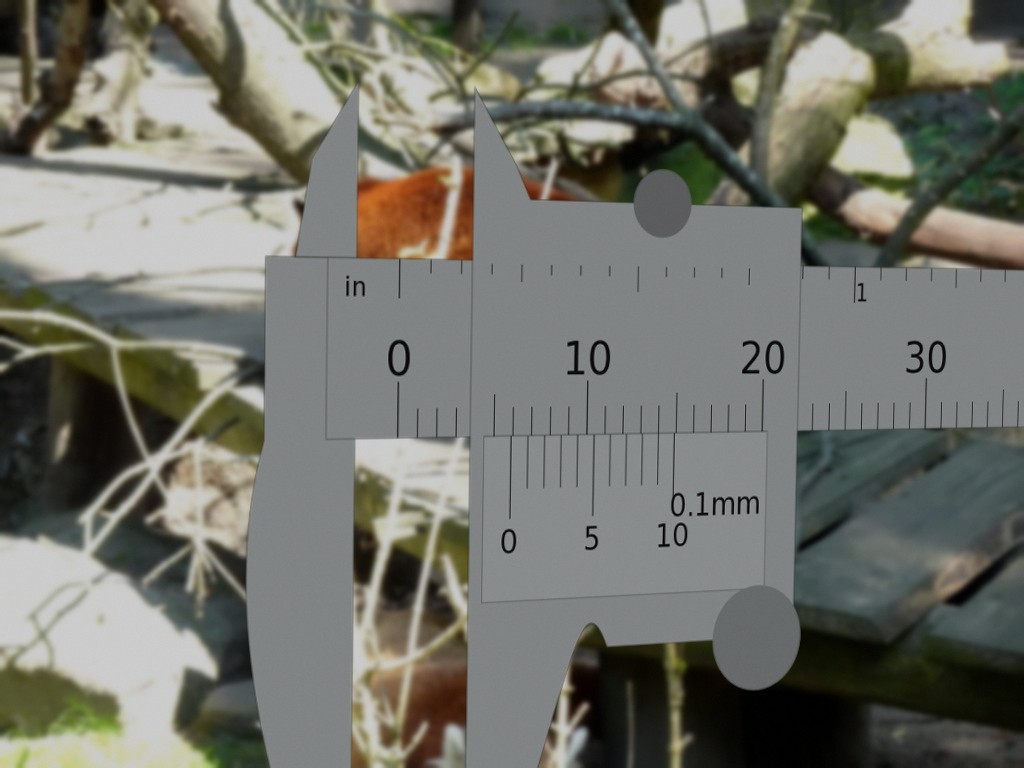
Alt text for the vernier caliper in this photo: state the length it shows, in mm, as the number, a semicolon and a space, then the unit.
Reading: 5.9; mm
